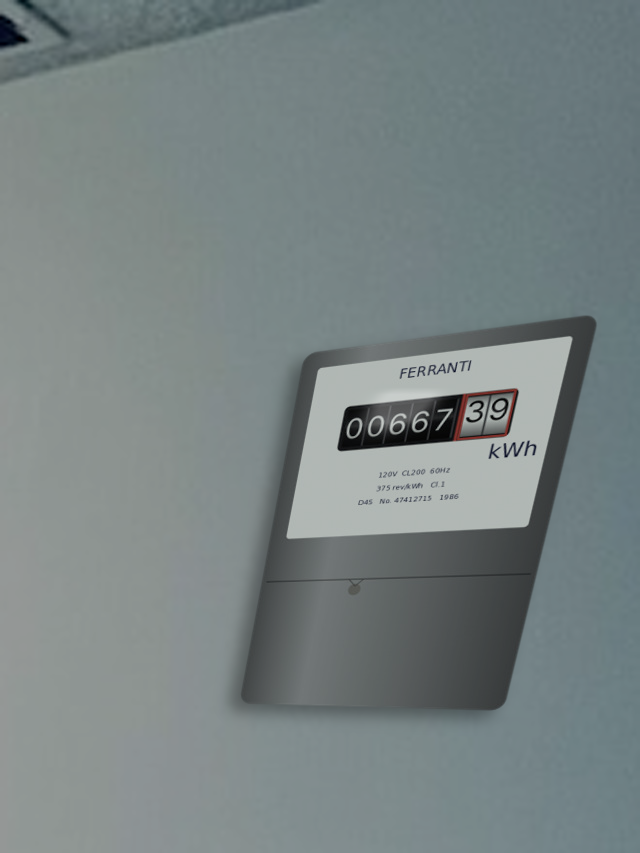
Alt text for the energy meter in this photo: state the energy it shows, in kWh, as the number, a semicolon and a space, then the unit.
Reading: 667.39; kWh
